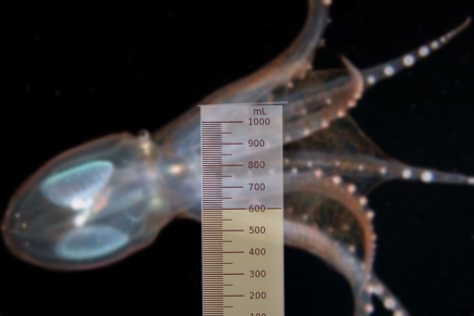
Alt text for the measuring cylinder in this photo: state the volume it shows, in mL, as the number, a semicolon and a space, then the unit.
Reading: 600; mL
